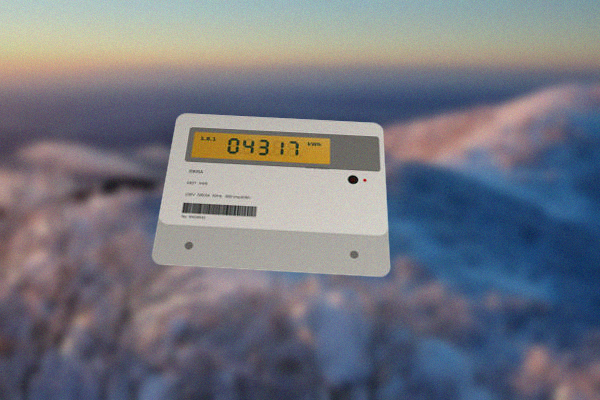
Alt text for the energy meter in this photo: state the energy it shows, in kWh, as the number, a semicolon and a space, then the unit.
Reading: 4317; kWh
